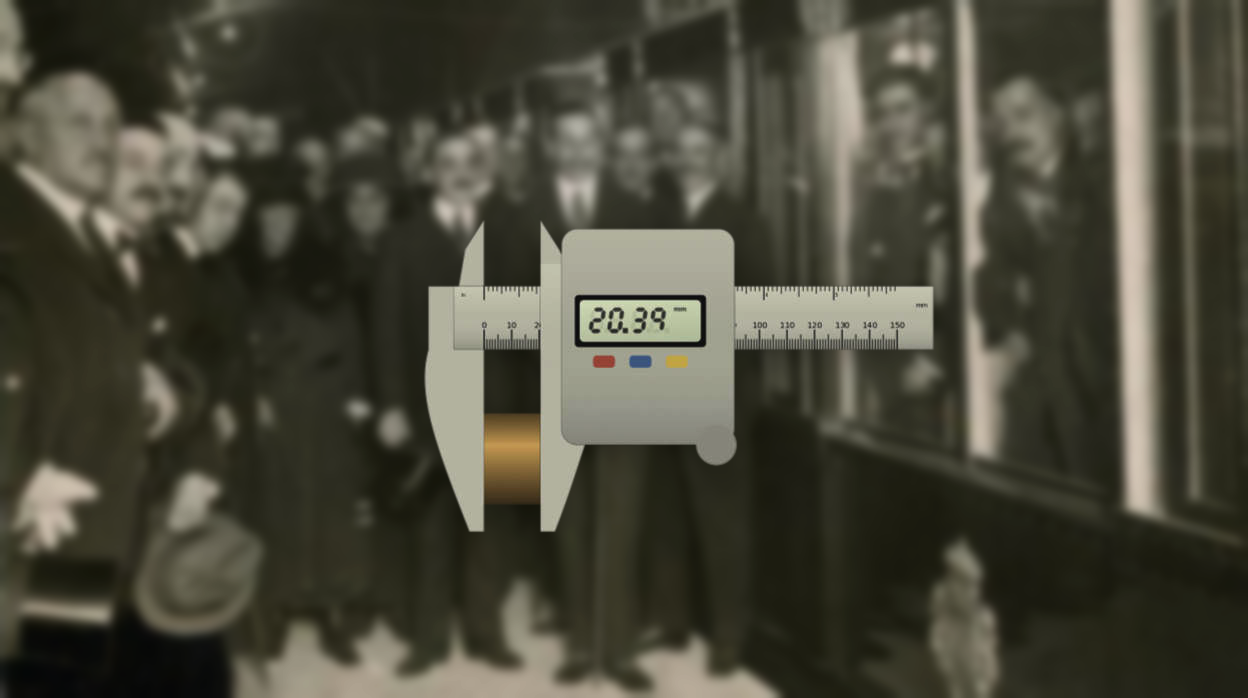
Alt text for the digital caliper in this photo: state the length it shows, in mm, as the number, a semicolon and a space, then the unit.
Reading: 20.39; mm
